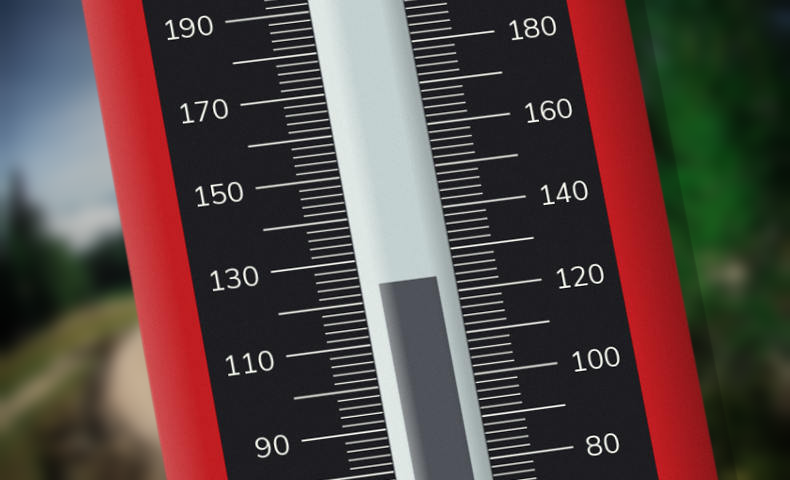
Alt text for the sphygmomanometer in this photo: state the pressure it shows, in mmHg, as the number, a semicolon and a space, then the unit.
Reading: 124; mmHg
